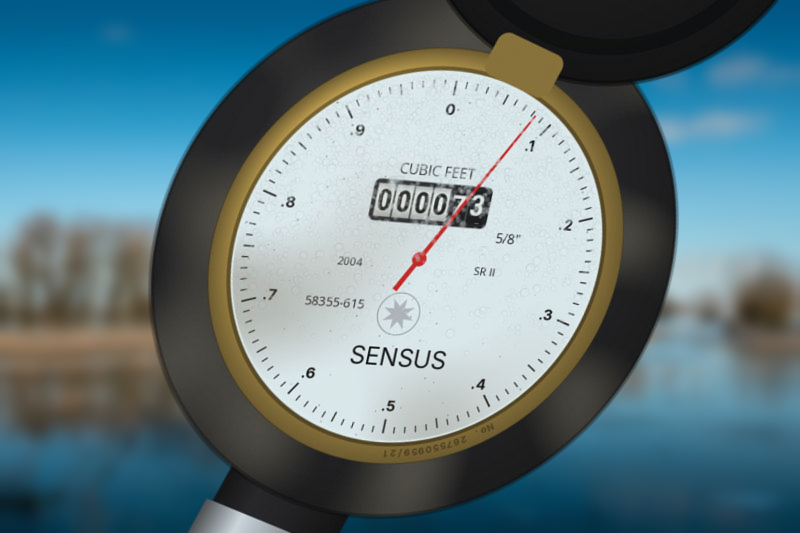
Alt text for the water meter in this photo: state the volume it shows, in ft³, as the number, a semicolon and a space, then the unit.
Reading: 73.08; ft³
